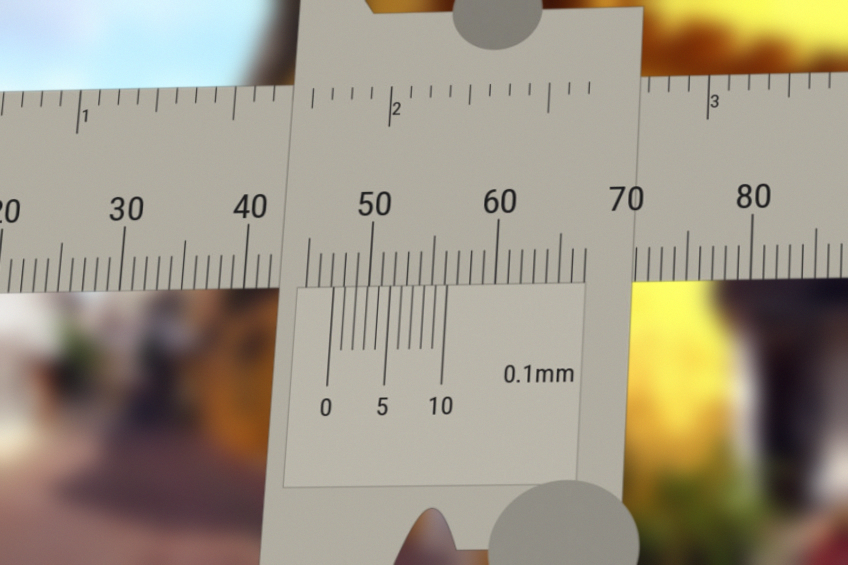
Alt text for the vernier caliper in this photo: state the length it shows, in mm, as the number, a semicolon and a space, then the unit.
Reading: 47.2; mm
